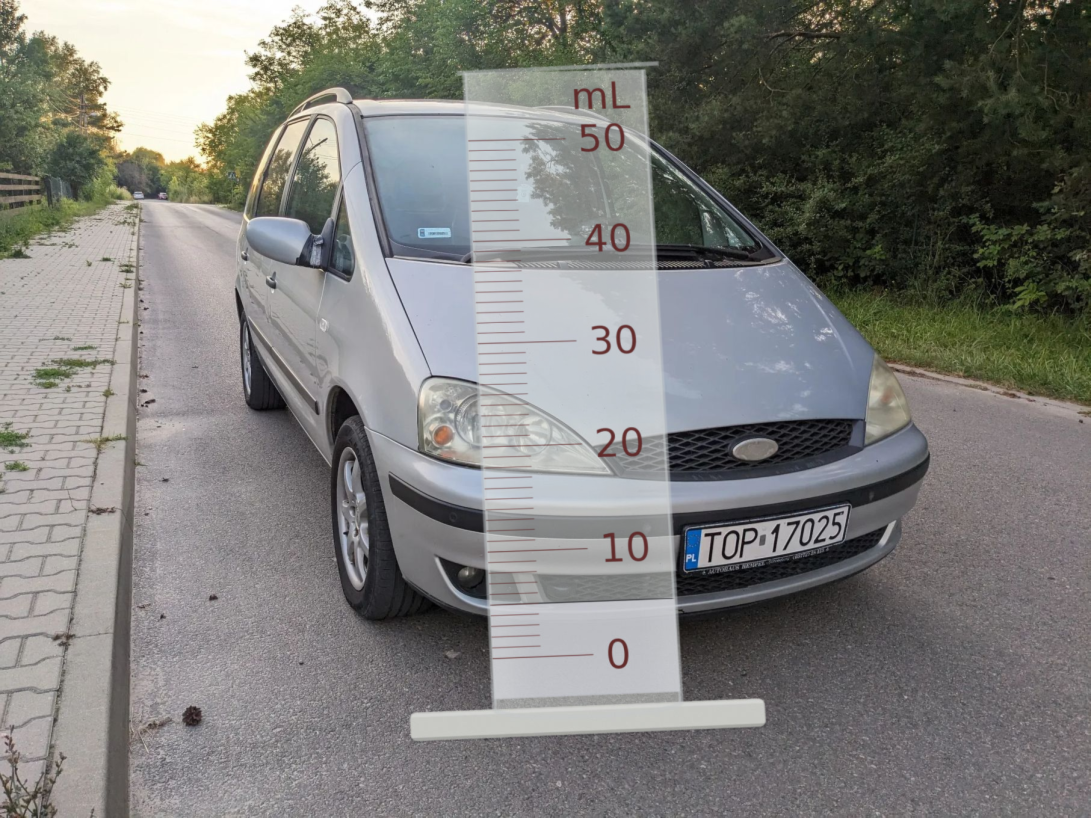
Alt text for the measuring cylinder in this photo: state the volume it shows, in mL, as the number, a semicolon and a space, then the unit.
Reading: 5; mL
